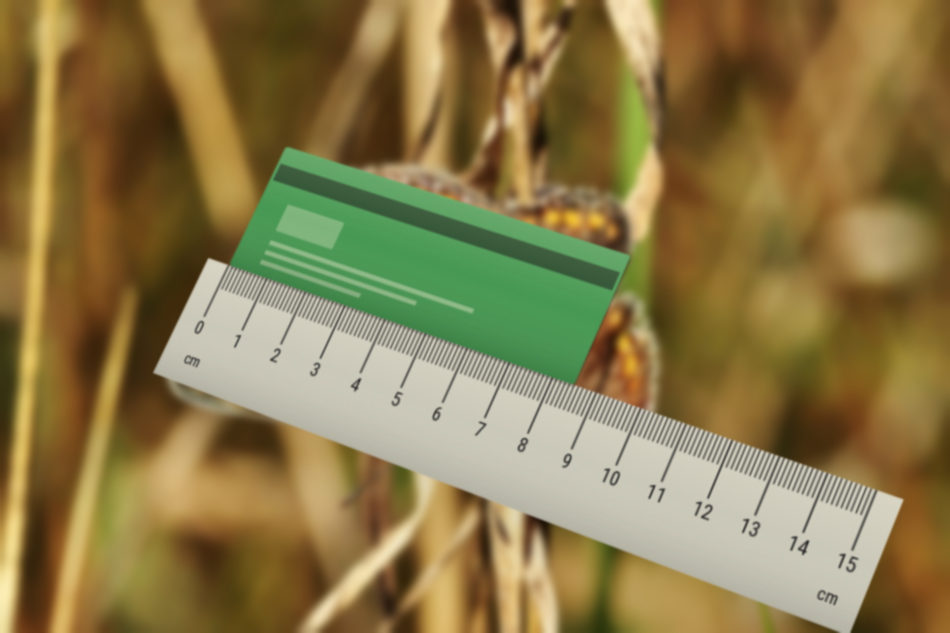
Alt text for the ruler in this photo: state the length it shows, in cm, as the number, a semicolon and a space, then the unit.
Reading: 8.5; cm
